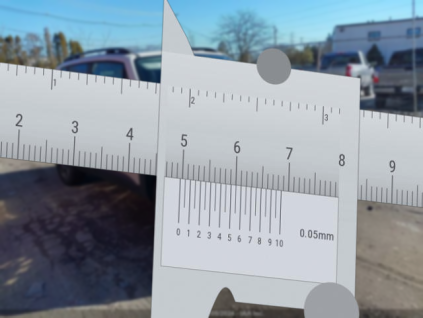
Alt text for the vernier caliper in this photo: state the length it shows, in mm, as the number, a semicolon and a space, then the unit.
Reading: 49.6; mm
